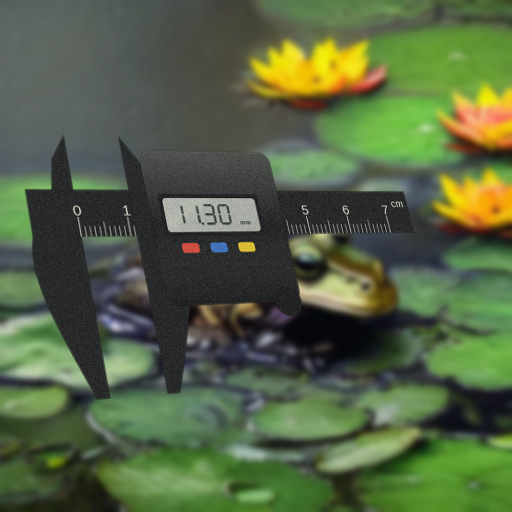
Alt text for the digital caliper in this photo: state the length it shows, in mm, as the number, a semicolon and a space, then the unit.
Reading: 11.30; mm
